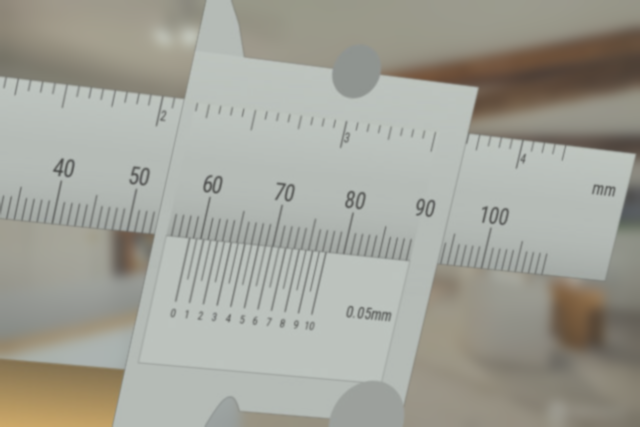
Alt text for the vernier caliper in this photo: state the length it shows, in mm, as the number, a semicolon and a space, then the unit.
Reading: 58.5; mm
